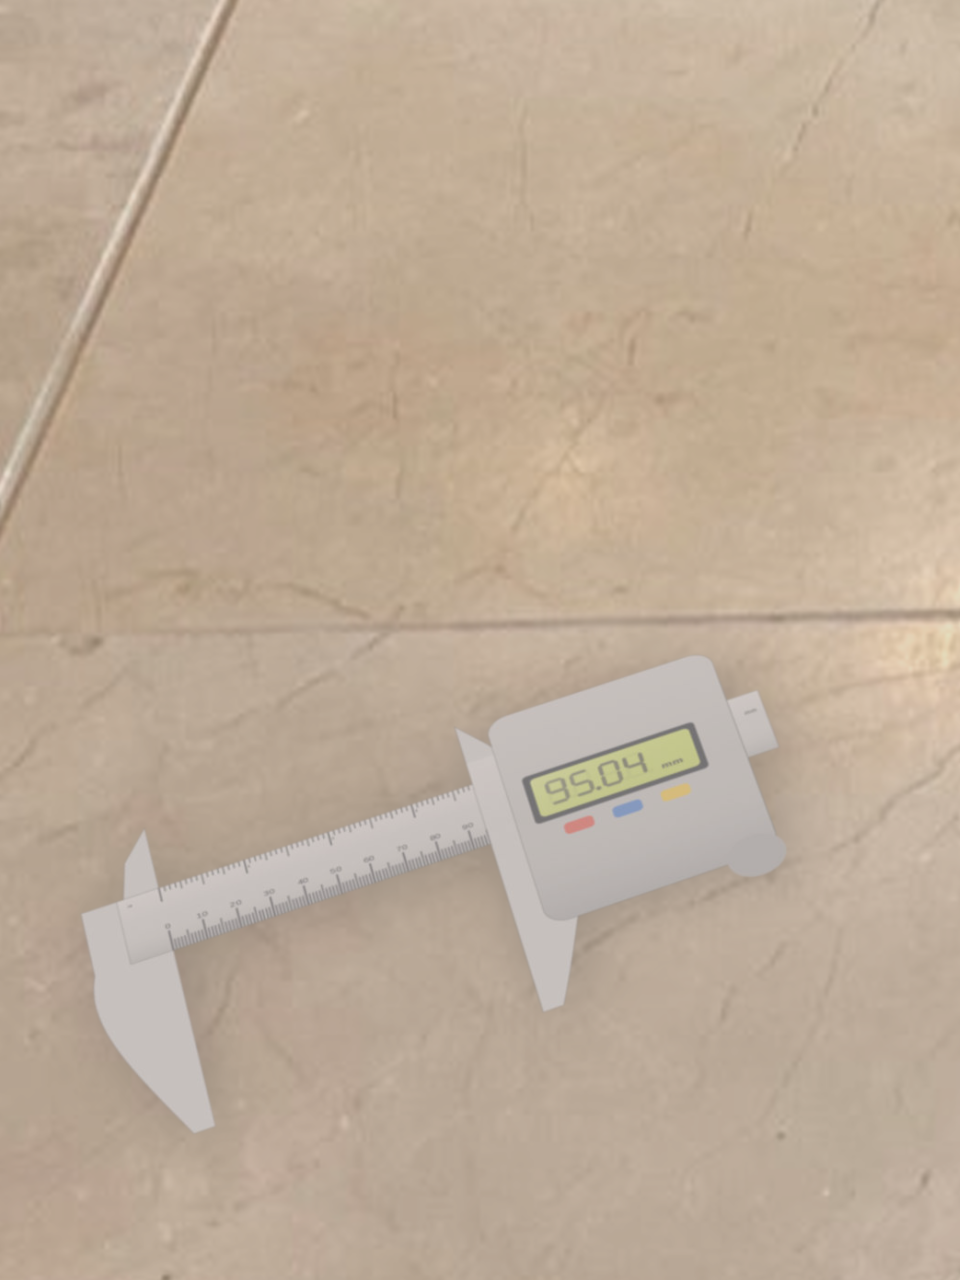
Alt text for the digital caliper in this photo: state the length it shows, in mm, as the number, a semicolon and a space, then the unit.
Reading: 95.04; mm
